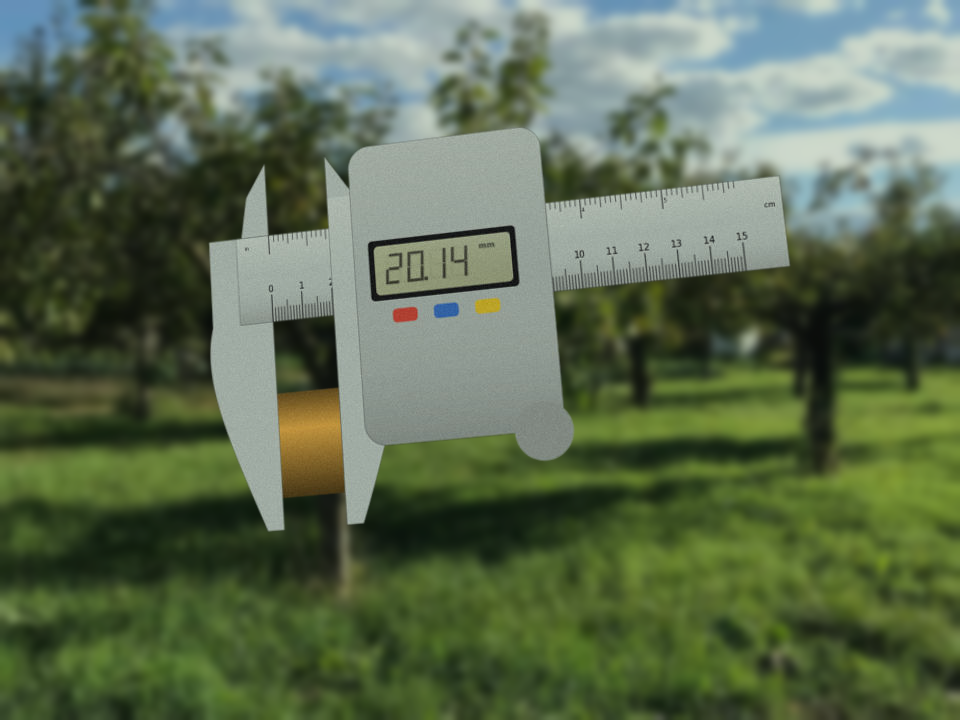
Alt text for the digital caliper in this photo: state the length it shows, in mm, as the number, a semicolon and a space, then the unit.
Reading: 20.14; mm
